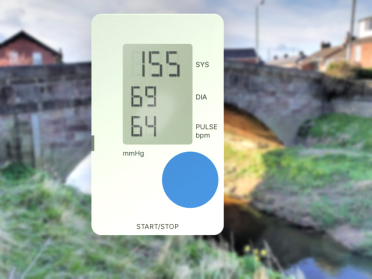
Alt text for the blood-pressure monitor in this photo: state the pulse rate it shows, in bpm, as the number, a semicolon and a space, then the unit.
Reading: 64; bpm
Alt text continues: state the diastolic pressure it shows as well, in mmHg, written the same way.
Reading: 69; mmHg
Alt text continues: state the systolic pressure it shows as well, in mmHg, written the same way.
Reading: 155; mmHg
